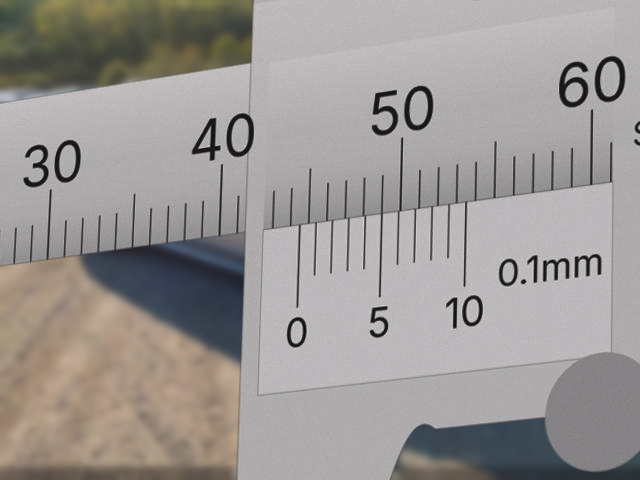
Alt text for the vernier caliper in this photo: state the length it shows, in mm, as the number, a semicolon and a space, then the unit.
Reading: 44.5; mm
